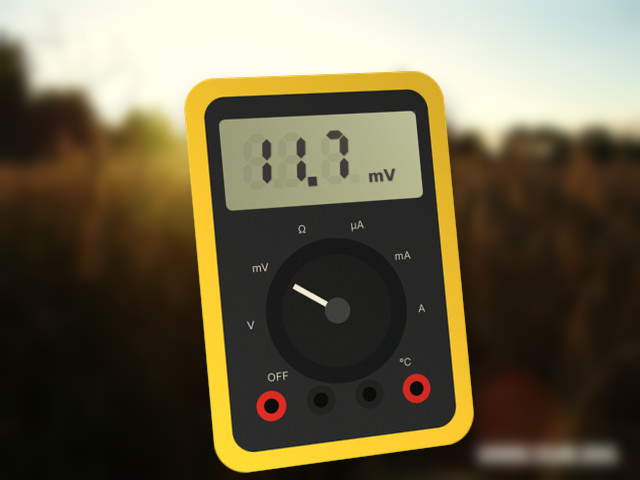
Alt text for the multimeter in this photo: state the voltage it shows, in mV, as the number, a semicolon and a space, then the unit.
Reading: 11.7; mV
